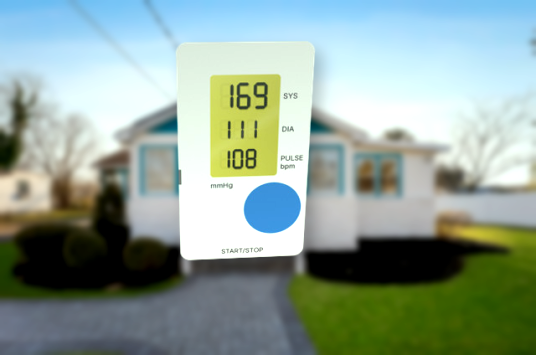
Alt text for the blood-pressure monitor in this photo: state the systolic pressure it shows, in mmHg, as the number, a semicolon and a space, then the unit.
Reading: 169; mmHg
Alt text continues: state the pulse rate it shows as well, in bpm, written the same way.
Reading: 108; bpm
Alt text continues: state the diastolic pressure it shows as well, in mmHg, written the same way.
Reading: 111; mmHg
